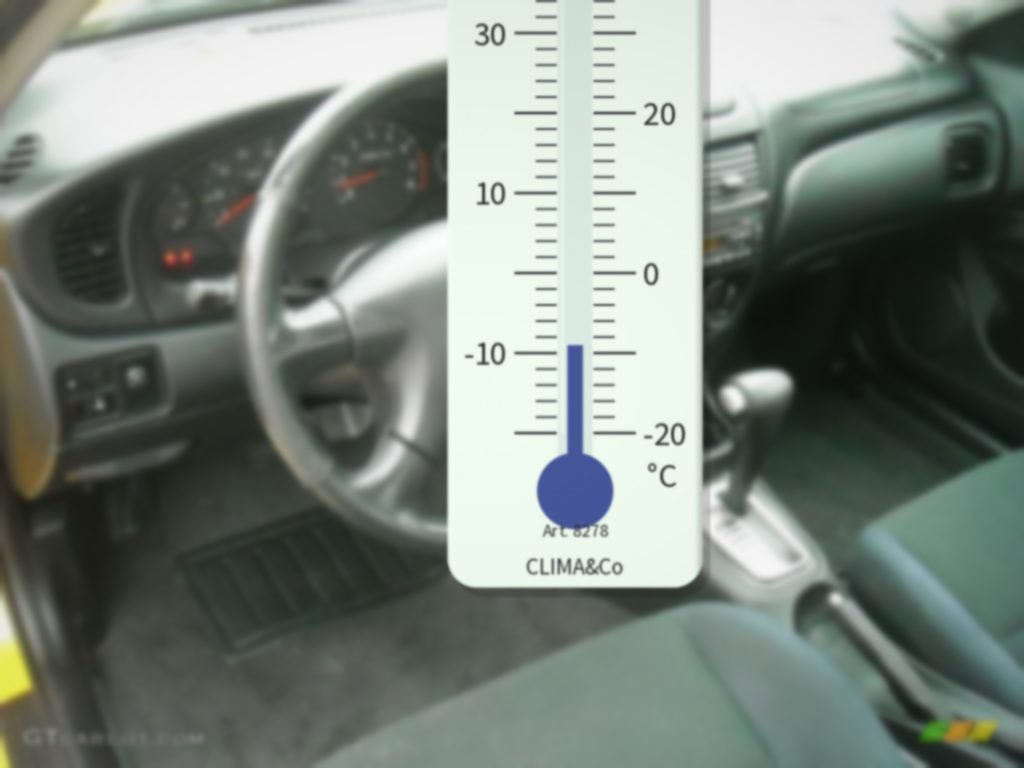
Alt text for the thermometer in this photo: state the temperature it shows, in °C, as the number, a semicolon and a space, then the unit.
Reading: -9; °C
